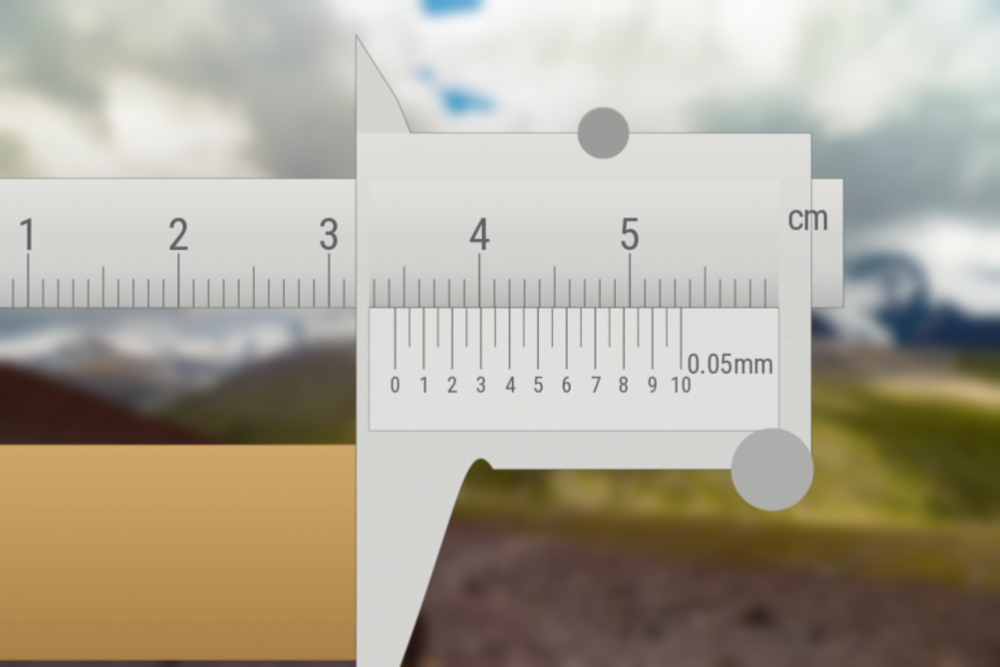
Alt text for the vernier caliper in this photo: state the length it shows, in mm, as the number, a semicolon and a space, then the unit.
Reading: 34.4; mm
